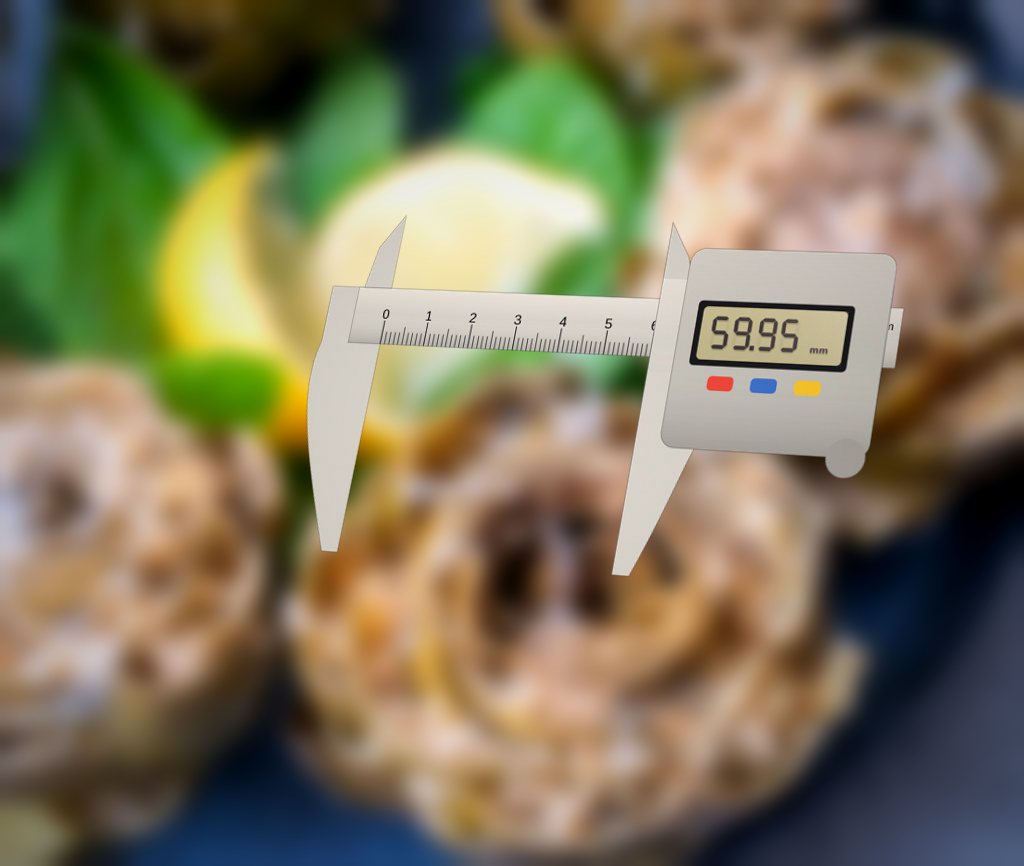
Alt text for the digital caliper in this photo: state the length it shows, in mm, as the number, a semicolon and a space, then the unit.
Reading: 59.95; mm
